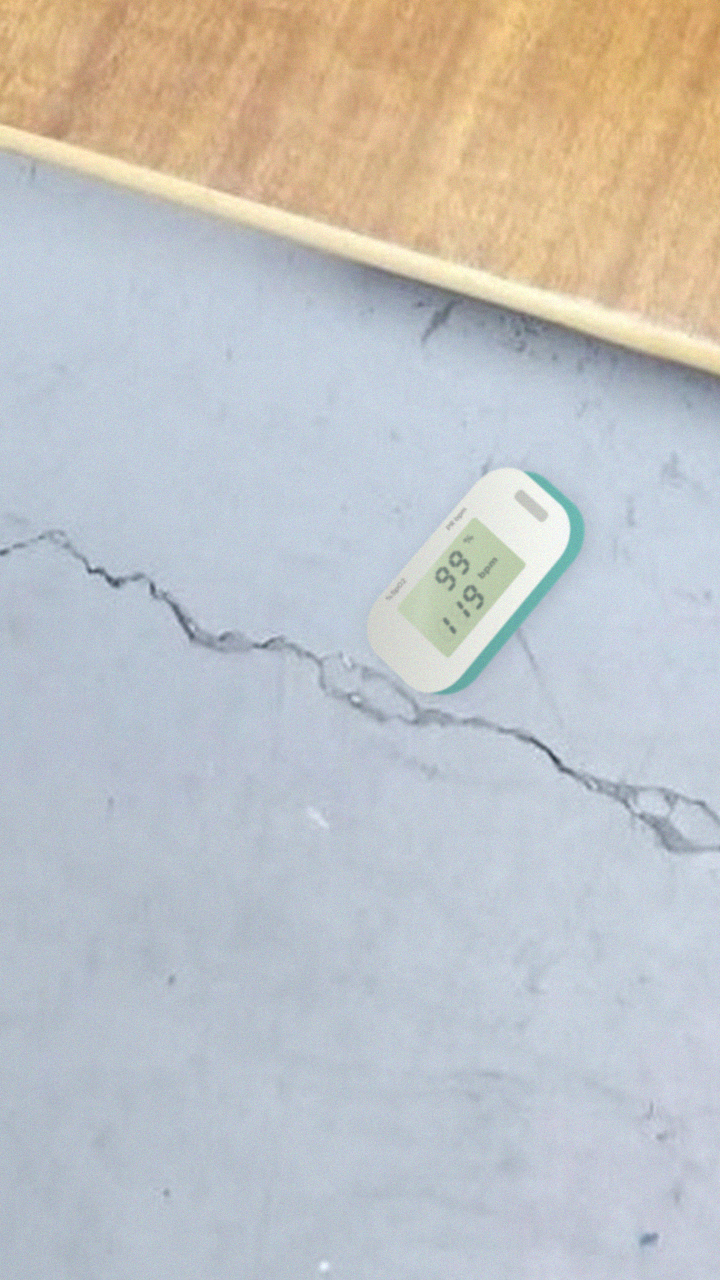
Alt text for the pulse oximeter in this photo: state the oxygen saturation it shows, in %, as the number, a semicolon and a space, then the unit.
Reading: 99; %
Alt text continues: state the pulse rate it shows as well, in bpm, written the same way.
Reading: 119; bpm
